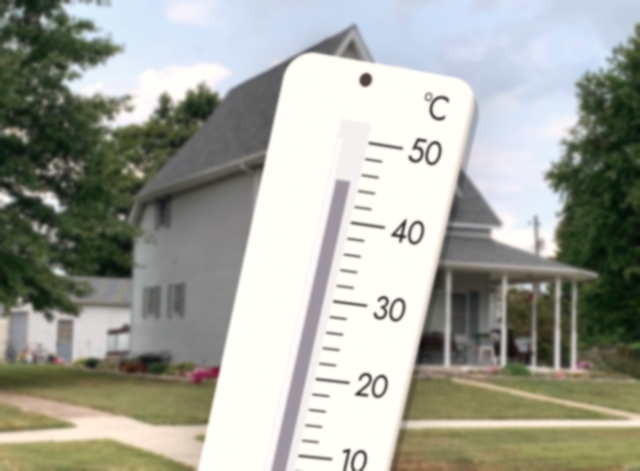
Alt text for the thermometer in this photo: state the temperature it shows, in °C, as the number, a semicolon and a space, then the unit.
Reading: 45; °C
